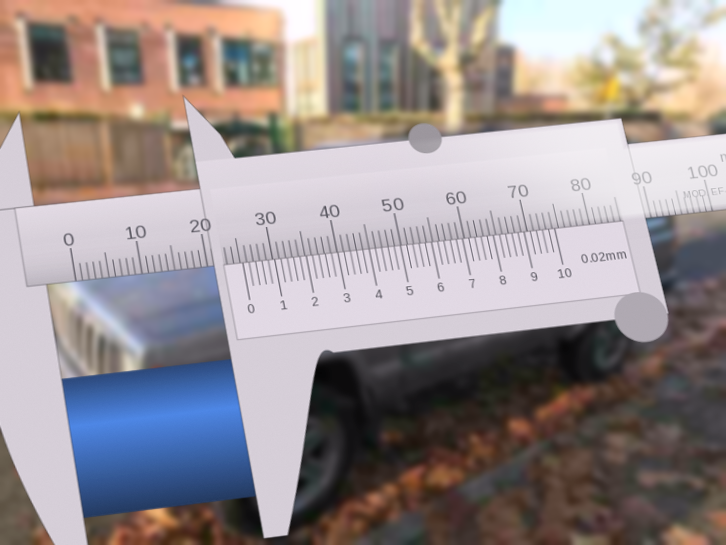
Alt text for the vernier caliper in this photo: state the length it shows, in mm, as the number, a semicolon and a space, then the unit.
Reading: 25.4; mm
